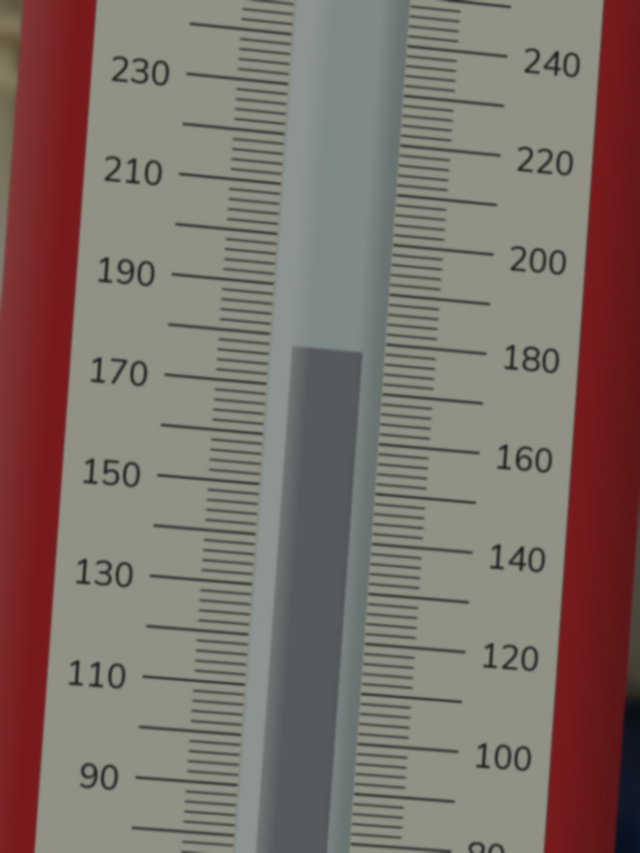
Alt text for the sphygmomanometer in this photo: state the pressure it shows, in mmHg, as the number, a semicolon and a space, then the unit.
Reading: 178; mmHg
